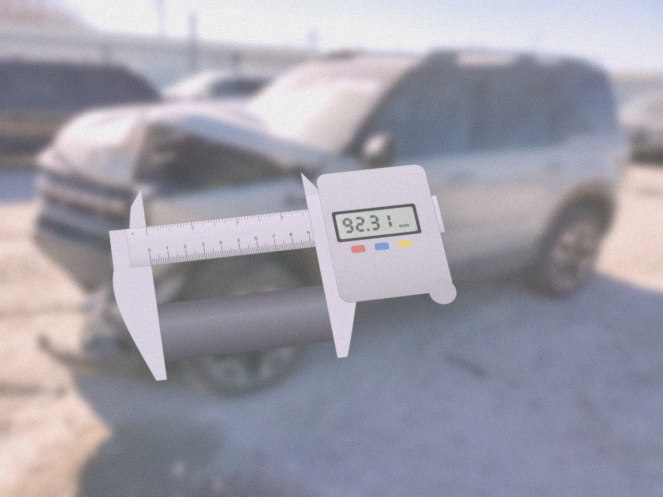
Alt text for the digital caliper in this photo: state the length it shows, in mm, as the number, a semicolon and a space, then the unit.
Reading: 92.31; mm
